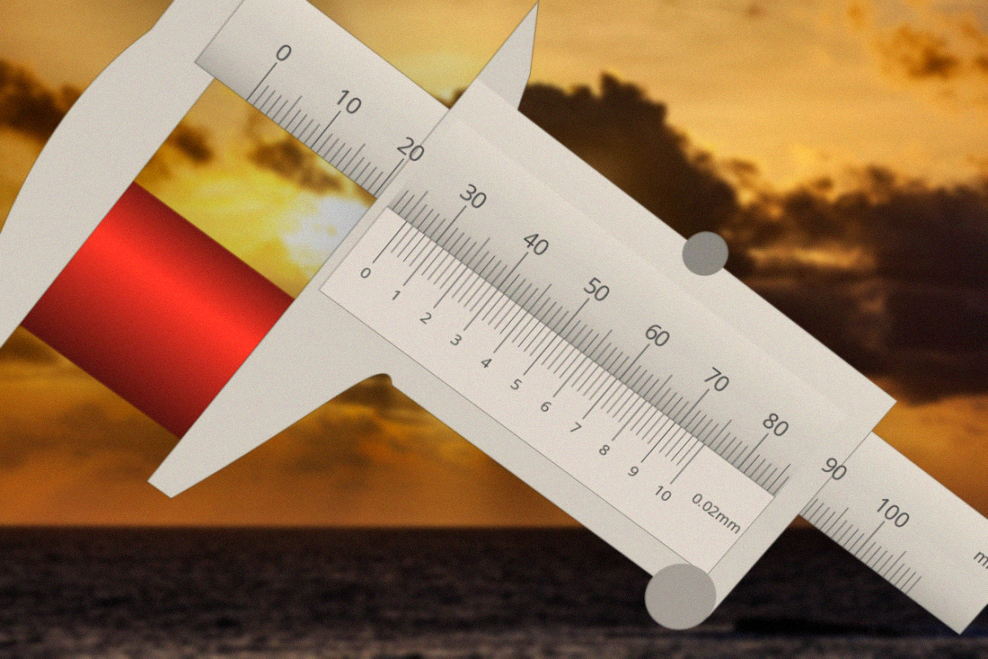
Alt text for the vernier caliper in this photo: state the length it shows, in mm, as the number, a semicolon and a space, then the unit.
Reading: 25.4; mm
